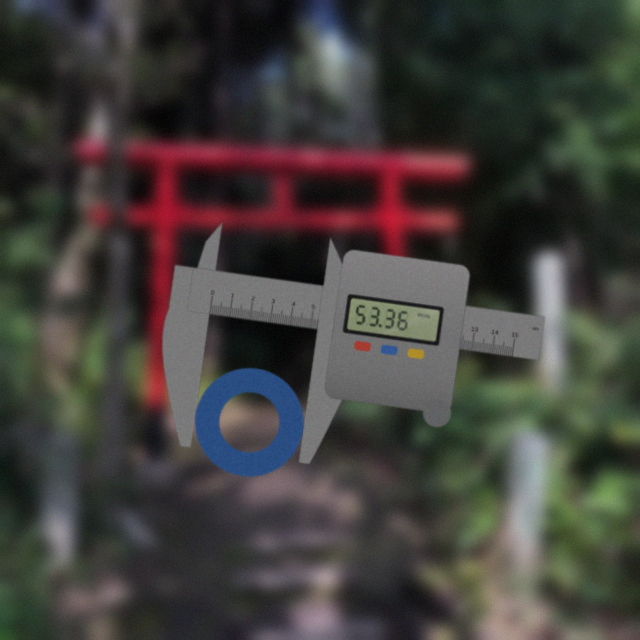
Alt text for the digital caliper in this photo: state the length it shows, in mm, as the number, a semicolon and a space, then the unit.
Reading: 53.36; mm
